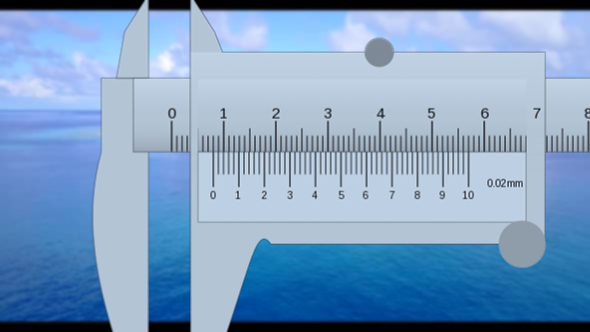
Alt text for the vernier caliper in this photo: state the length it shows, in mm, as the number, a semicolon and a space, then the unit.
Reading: 8.0; mm
